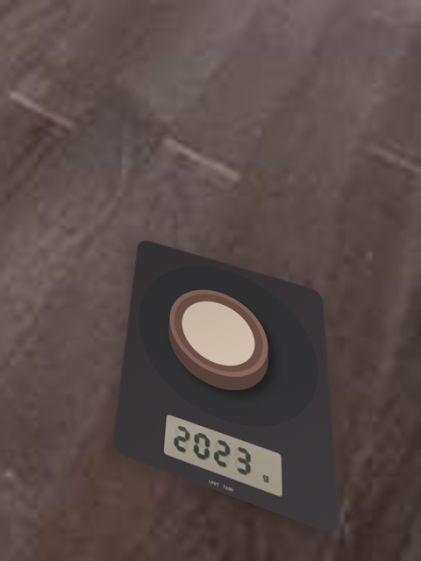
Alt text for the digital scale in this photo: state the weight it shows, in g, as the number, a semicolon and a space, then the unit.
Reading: 2023; g
